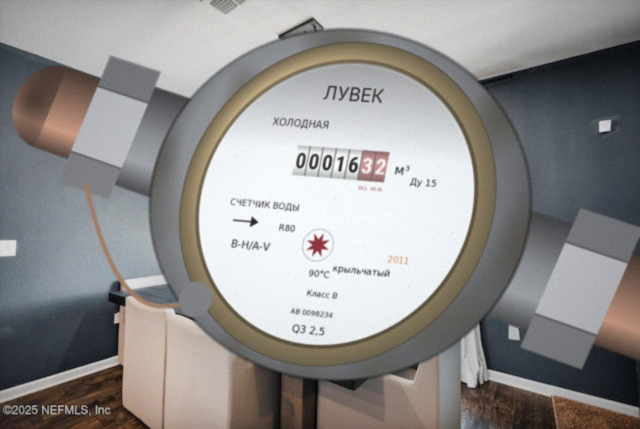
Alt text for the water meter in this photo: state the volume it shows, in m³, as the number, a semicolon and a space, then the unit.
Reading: 16.32; m³
